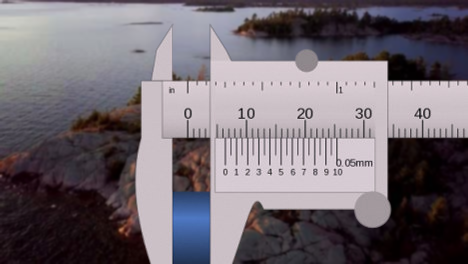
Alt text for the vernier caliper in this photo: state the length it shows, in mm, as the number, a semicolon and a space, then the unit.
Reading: 6.4; mm
